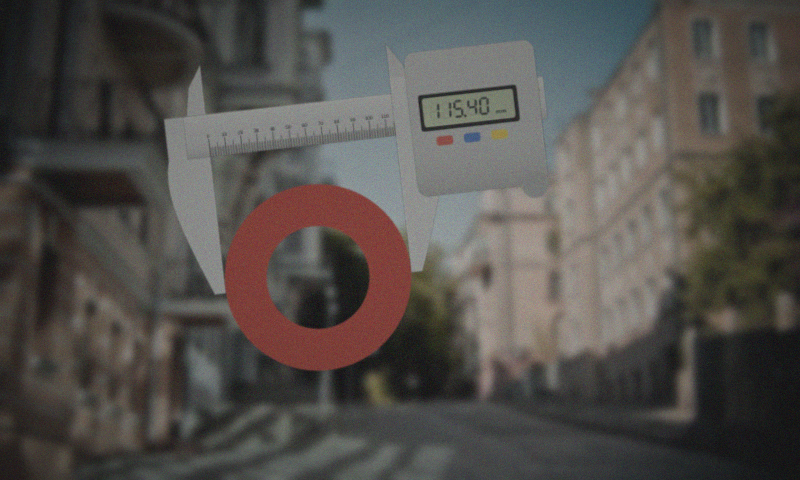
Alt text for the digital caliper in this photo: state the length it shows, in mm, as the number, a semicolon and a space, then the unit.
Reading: 115.40; mm
